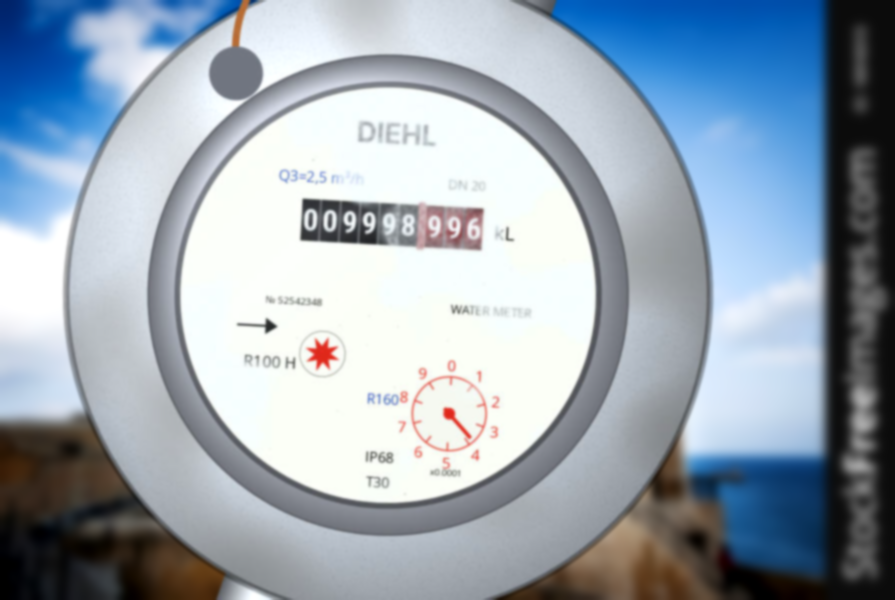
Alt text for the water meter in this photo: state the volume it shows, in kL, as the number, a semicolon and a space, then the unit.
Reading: 9998.9963; kL
